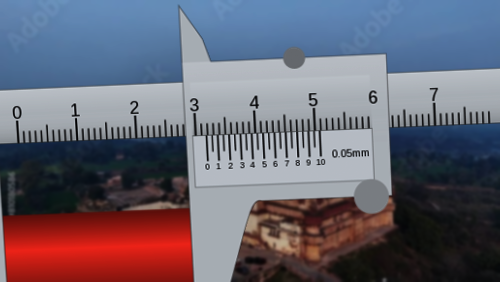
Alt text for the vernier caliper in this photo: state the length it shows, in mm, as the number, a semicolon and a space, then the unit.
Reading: 31.8; mm
